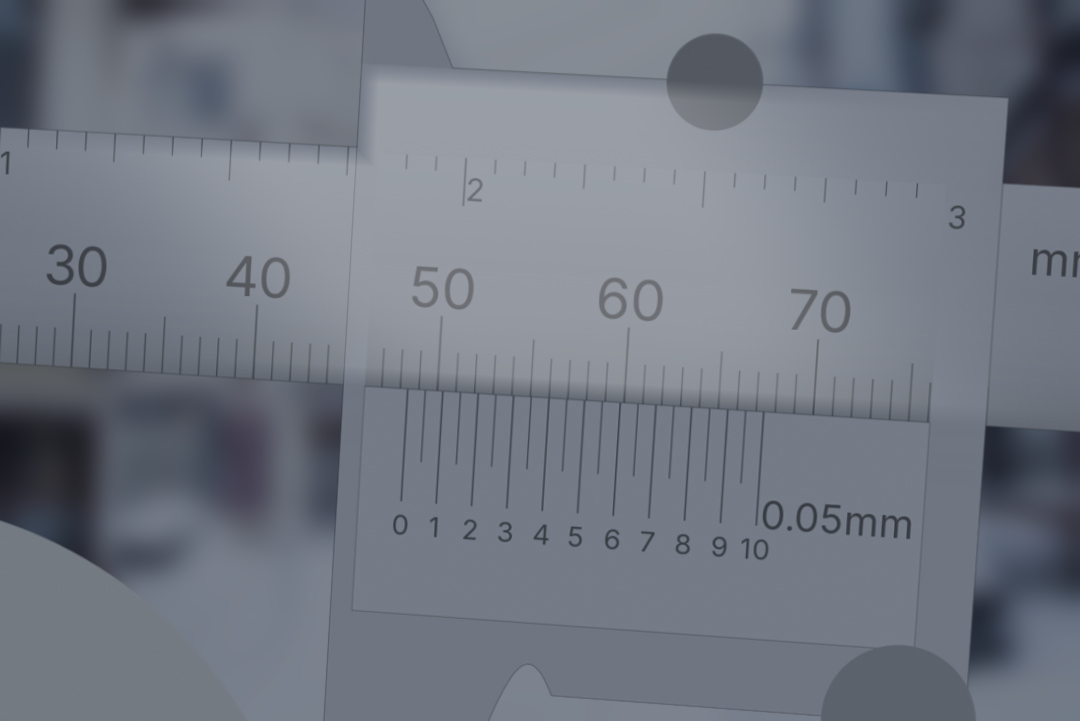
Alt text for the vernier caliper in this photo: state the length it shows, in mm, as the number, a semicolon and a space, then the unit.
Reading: 48.4; mm
